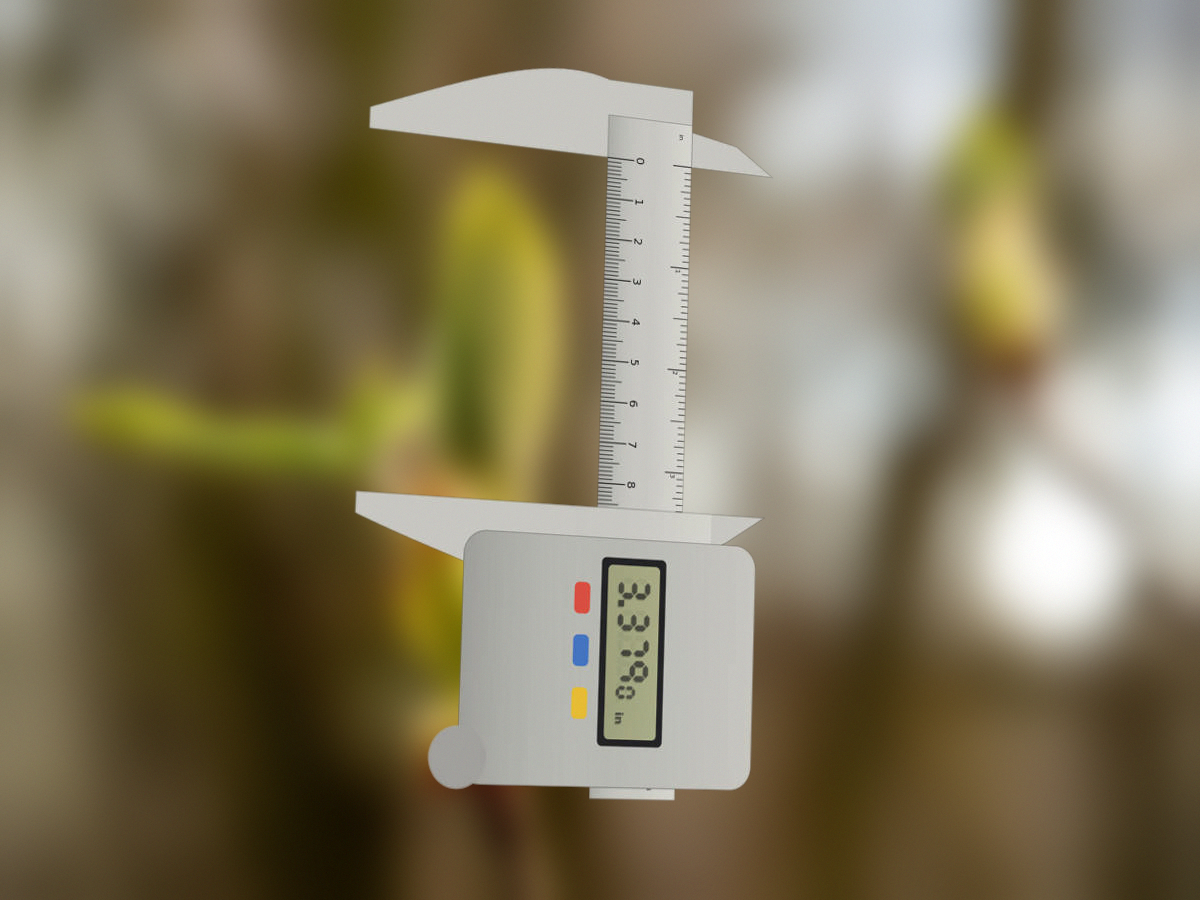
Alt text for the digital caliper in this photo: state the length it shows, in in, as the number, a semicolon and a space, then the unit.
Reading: 3.3790; in
